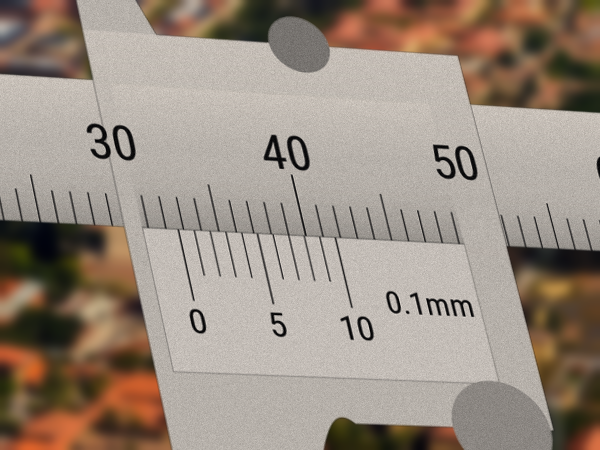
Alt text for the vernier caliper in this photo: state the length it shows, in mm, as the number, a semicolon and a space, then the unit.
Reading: 32.7; mm
